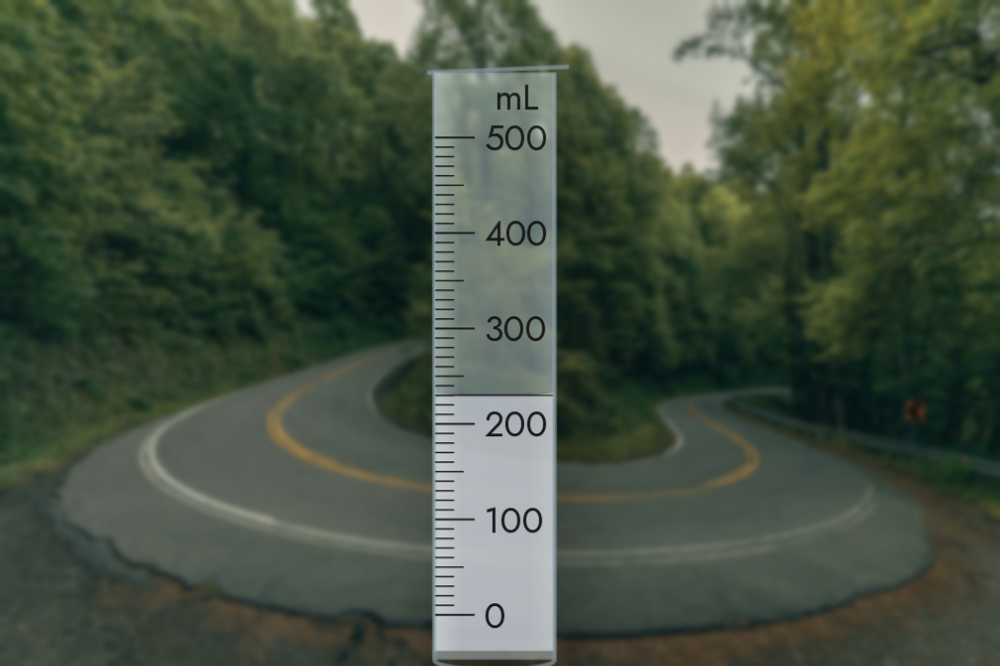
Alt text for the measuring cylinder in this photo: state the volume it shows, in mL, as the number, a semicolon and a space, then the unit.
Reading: 230; mL
